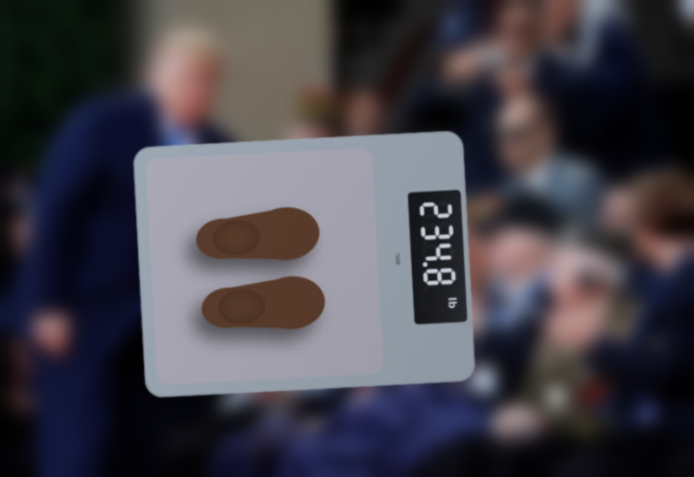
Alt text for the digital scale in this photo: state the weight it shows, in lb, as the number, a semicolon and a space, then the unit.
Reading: 234.8; lb
